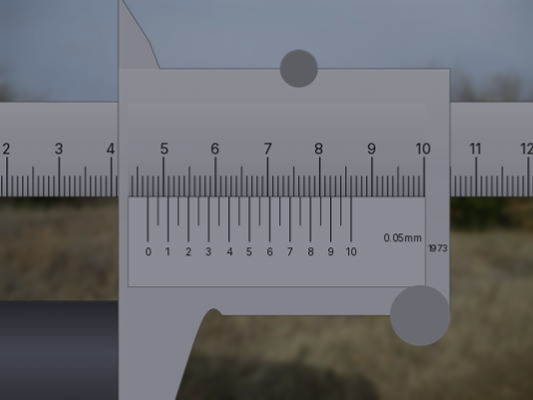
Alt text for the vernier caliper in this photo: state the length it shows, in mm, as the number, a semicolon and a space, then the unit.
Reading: 47.0; mm
